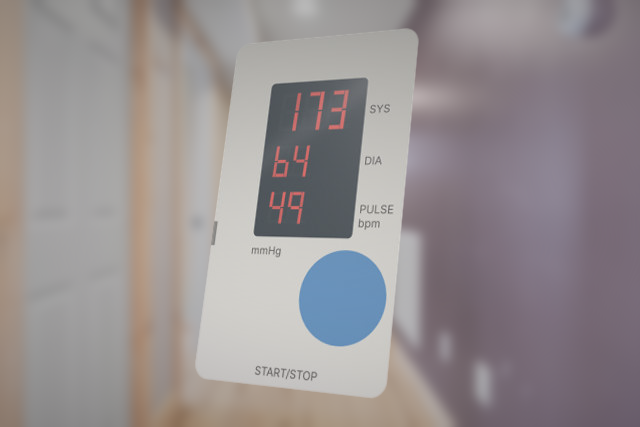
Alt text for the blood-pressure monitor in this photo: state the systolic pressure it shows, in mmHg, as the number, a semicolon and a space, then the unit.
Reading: 173; mmHg
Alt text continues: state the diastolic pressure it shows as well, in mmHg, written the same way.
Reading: 64; mmHg
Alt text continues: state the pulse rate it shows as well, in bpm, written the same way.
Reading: 49; bpm
